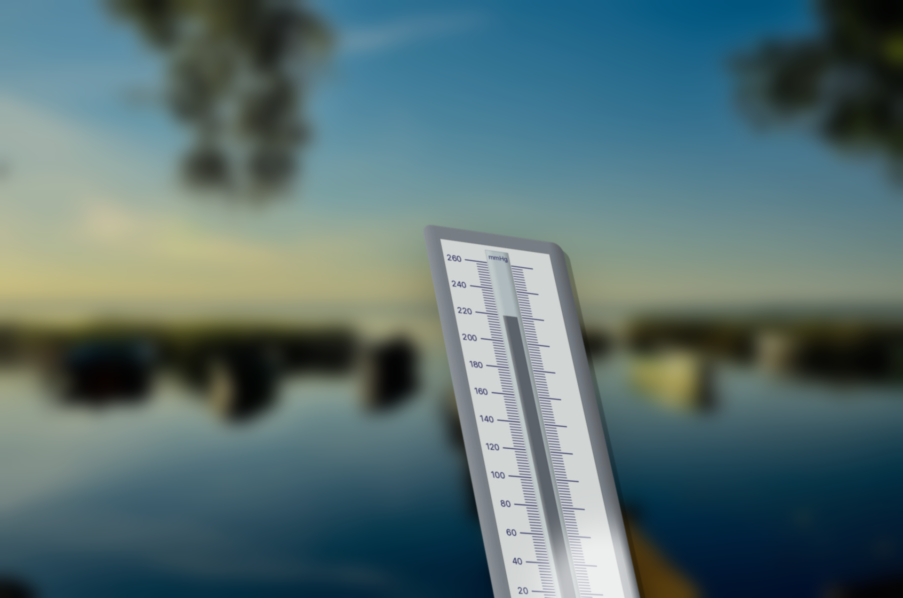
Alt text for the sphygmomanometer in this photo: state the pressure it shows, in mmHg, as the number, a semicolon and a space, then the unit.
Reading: 220; mmHg
